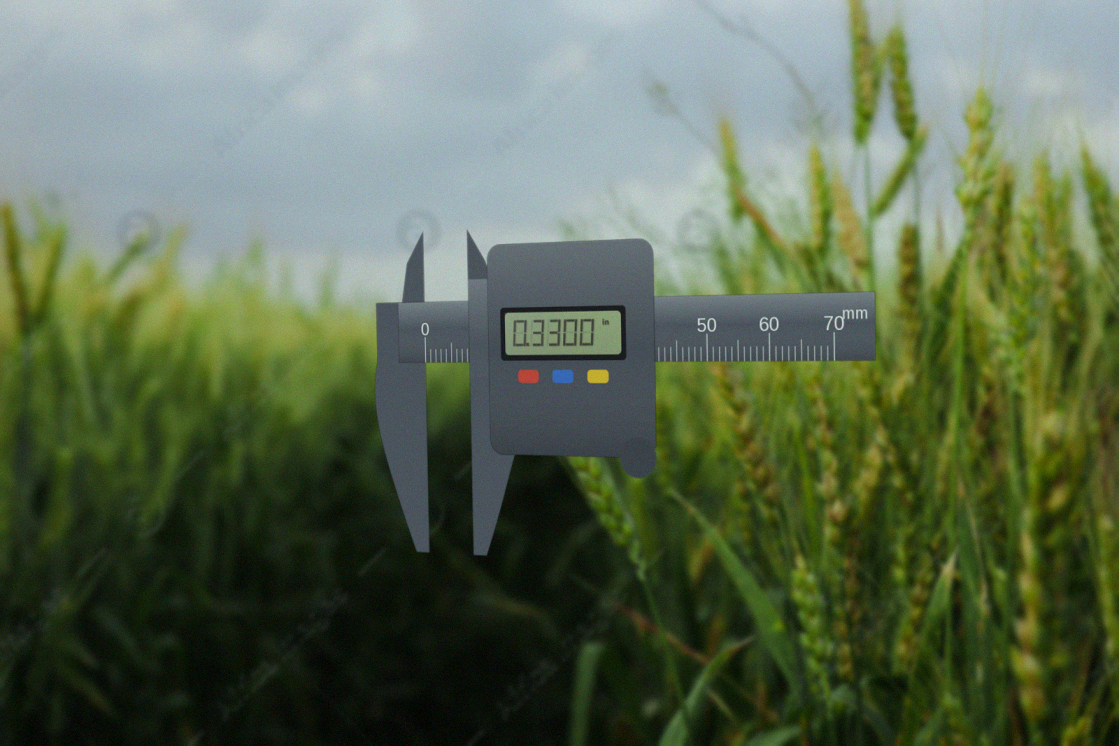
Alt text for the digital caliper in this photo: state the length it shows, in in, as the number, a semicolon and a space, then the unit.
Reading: 0.3300; in
